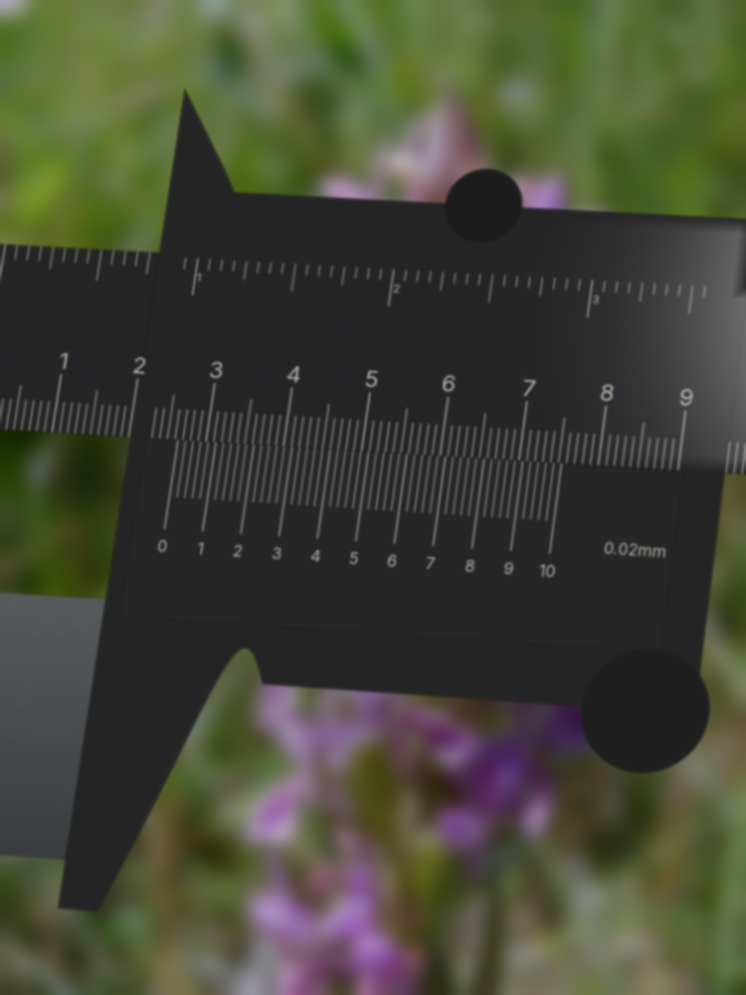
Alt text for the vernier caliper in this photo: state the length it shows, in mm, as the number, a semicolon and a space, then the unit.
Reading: 26.4; mm
